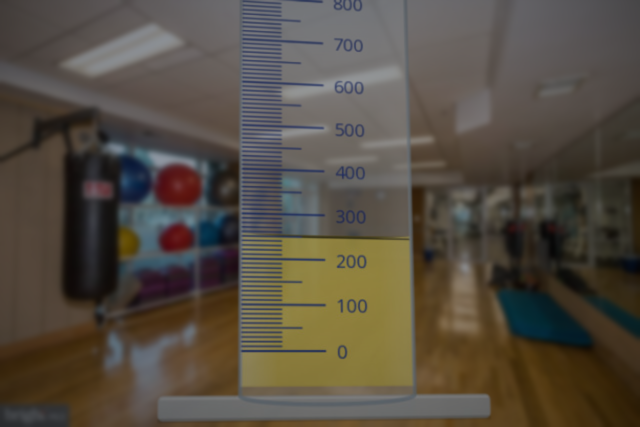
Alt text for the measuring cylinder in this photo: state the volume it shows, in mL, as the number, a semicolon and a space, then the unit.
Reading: 250; mL
